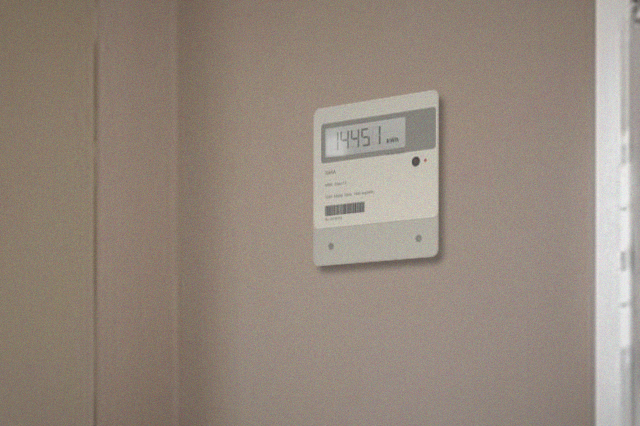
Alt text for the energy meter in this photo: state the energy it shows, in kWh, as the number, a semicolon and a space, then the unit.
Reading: 14451; kWh
